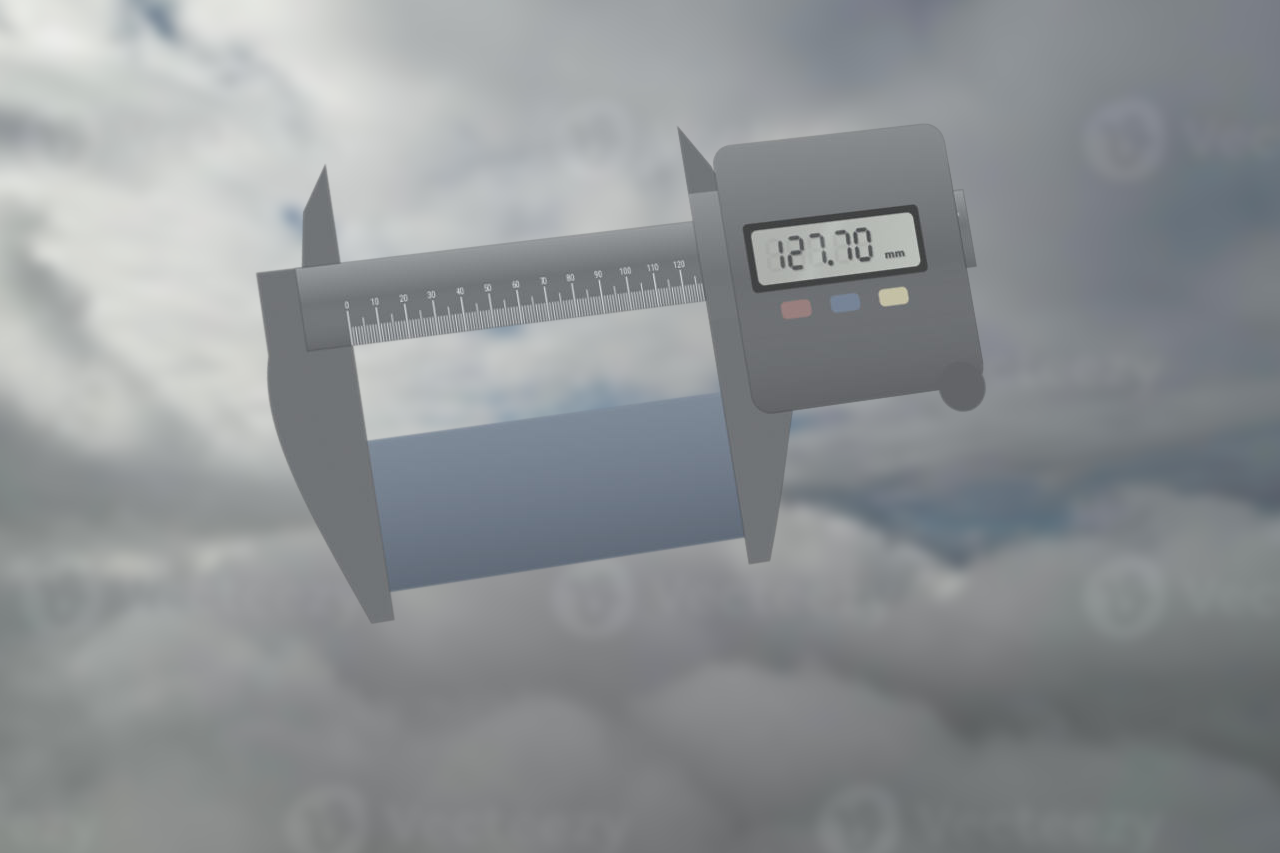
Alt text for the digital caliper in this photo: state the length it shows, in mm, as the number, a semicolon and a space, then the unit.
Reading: 127.70; mm
